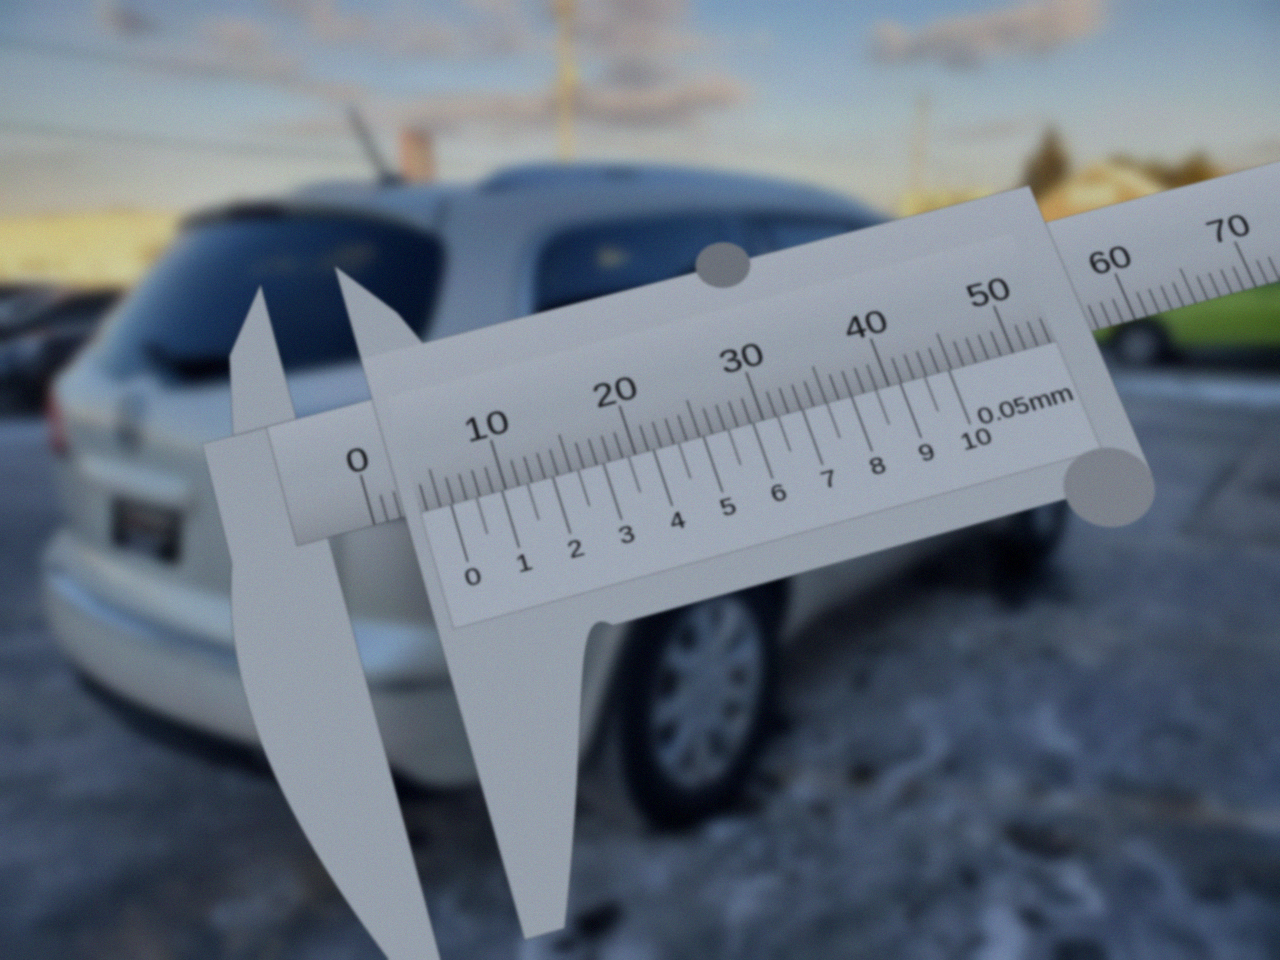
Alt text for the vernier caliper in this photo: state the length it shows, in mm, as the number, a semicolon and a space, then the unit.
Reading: 5.8; mm
